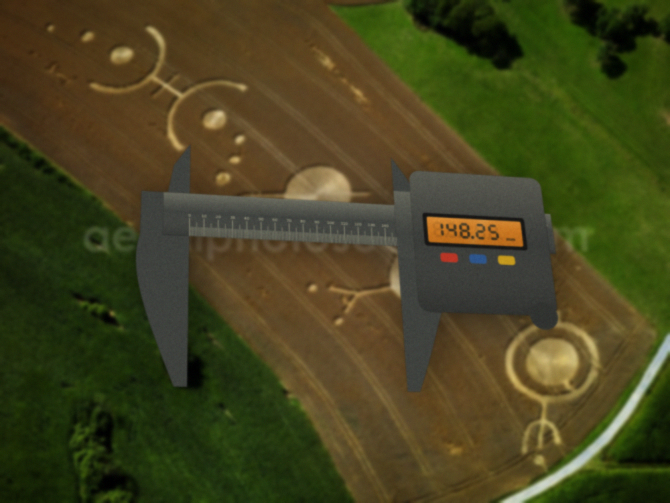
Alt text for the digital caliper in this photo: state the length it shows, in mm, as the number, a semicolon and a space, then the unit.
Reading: 148.25; mm
